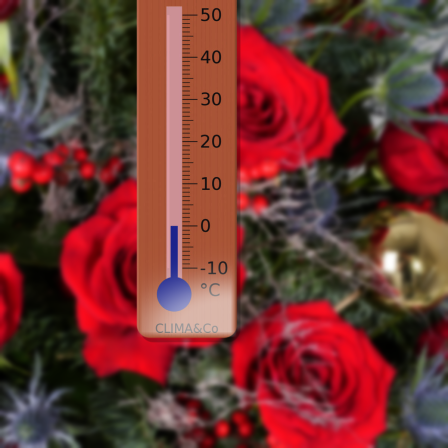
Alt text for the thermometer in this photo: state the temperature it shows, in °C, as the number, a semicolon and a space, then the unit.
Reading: 0; °C
